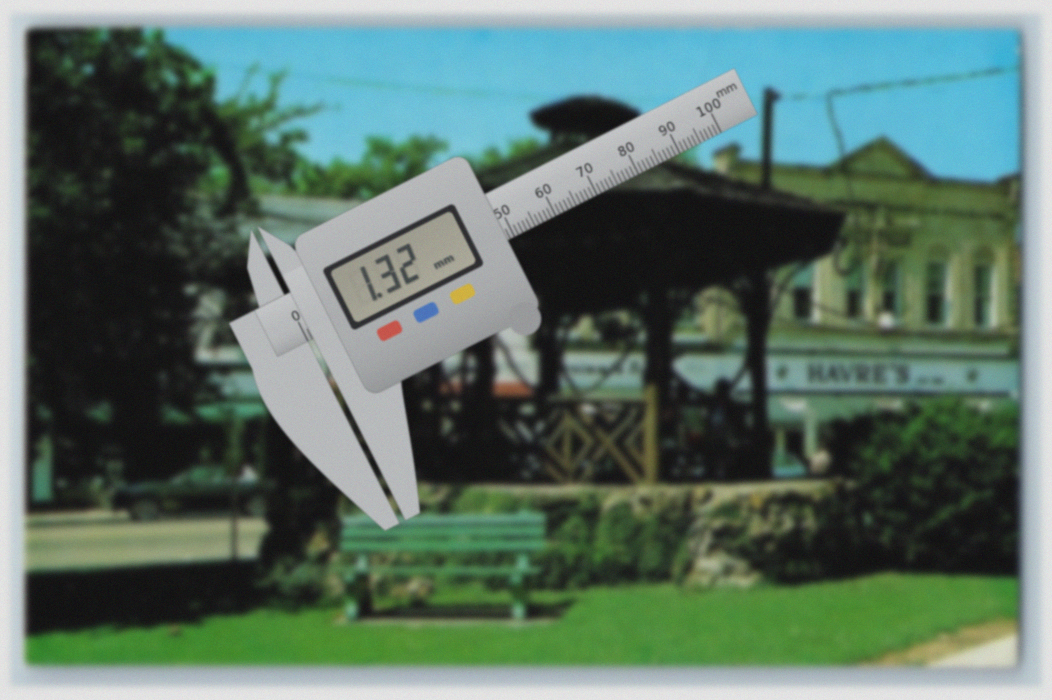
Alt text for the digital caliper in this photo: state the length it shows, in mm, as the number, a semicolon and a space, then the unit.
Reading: 1.32; mm
